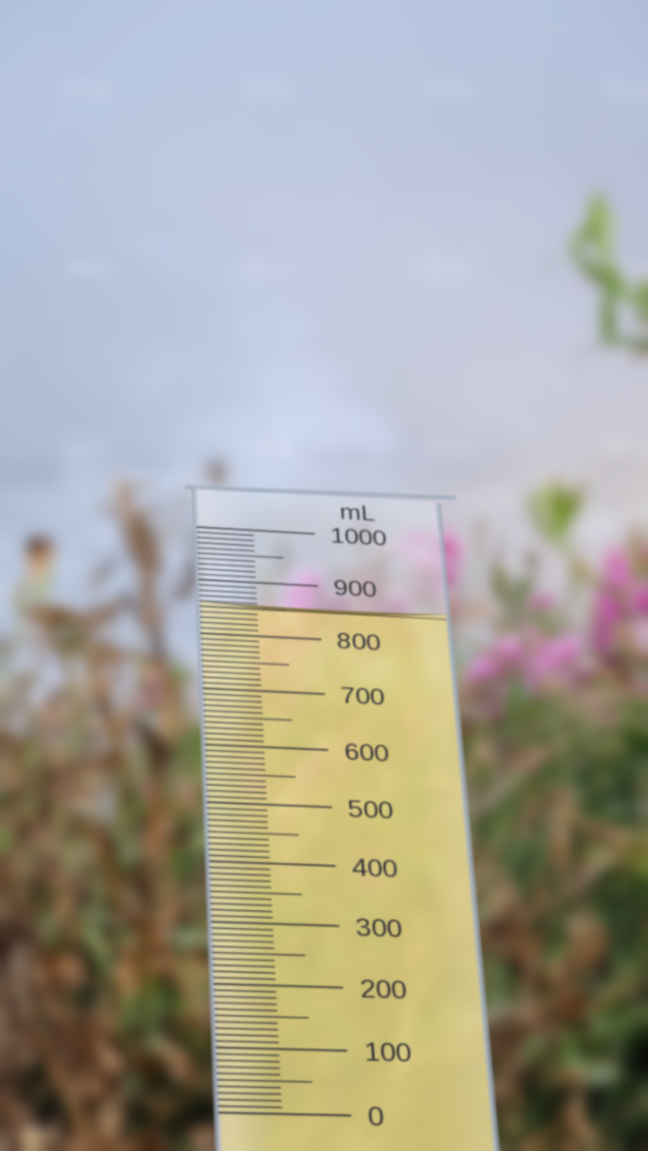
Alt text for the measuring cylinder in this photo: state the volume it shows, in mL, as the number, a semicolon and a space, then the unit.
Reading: 850; mL
